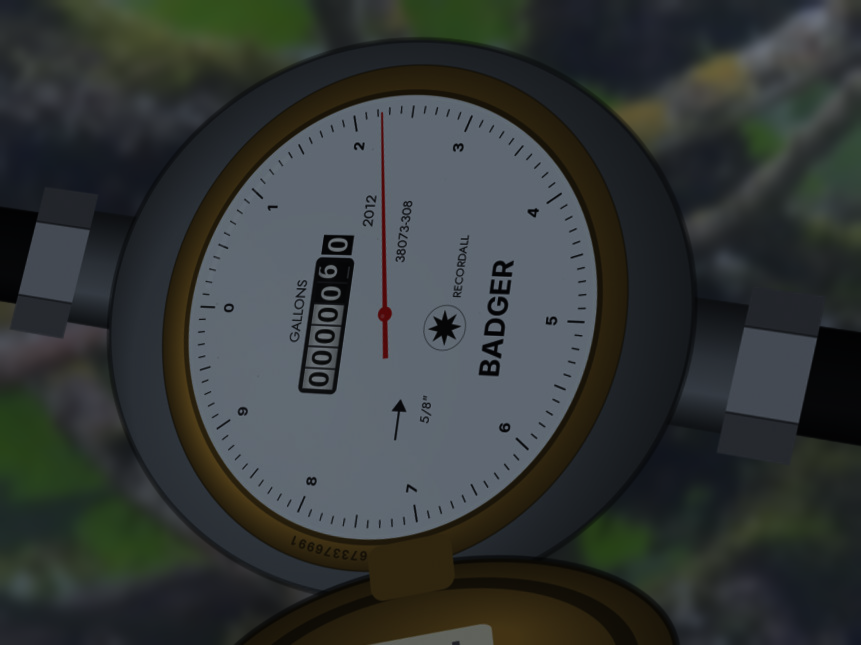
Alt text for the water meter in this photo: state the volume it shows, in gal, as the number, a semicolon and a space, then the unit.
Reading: 62.2; gal
